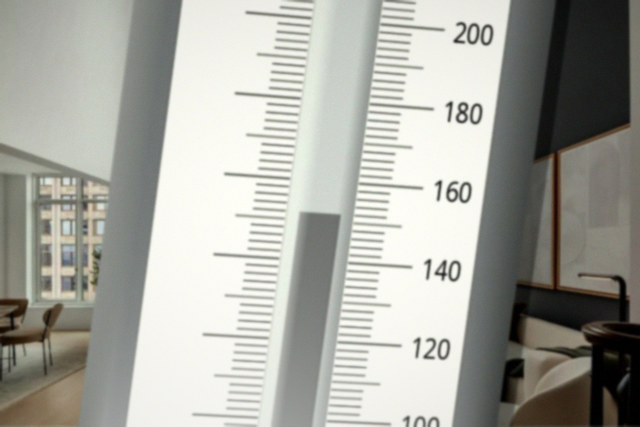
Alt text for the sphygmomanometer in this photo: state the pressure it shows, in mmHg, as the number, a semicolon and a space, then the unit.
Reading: 152; mmHg
